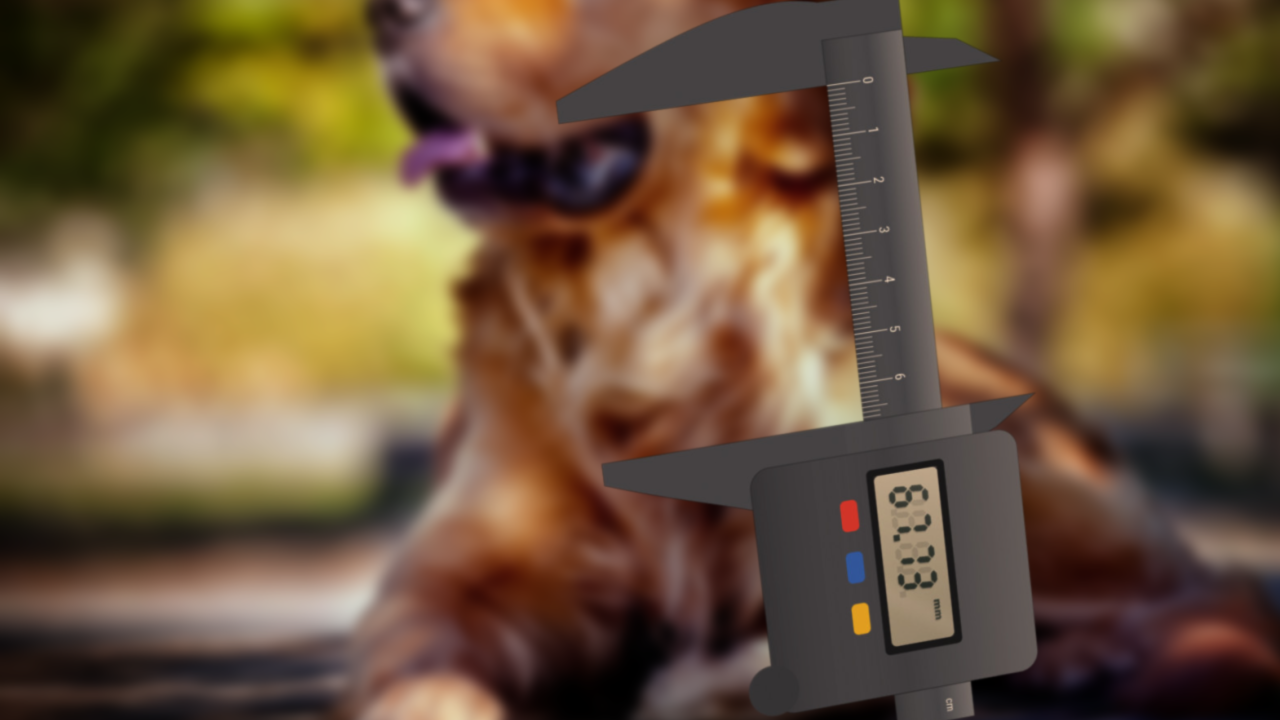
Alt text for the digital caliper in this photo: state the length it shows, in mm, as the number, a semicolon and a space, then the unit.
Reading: 67.73; mm
